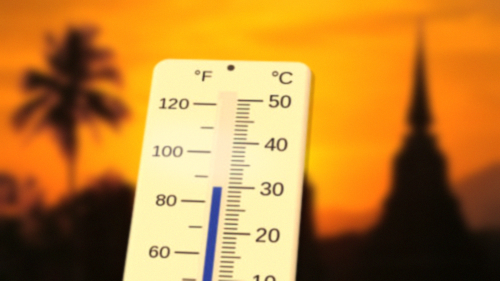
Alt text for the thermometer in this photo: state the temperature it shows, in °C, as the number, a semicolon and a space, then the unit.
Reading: 30; °C
